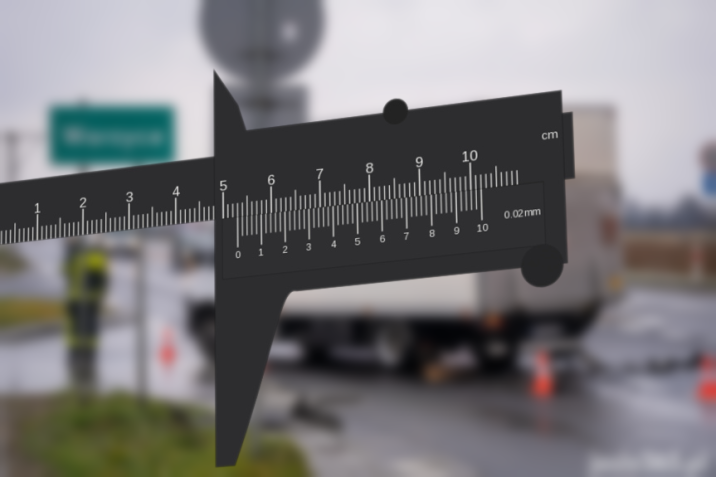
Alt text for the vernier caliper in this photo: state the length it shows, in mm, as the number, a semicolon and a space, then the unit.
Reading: 53.0; mm
